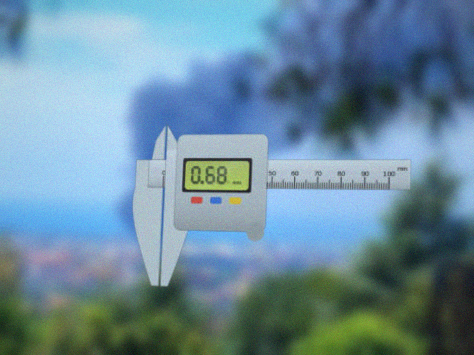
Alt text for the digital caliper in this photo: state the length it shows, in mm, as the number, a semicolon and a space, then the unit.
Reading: 0.68; mm
